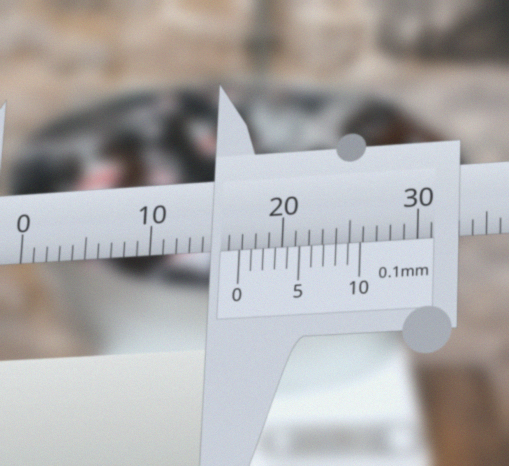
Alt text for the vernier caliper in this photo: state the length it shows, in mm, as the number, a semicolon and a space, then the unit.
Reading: 16.8; mm
